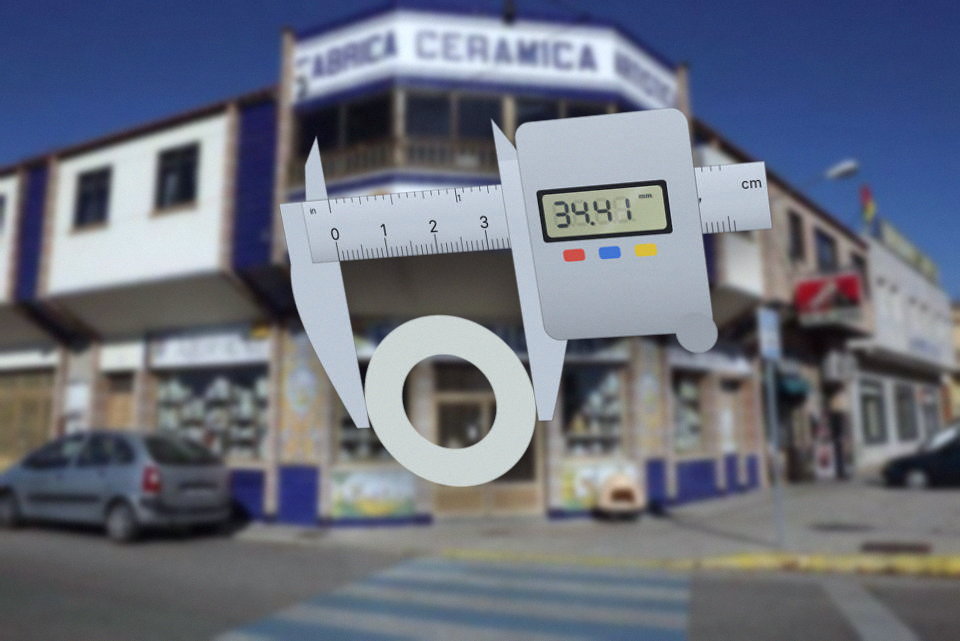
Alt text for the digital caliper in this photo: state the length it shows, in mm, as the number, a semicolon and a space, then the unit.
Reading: 34.41; mm
